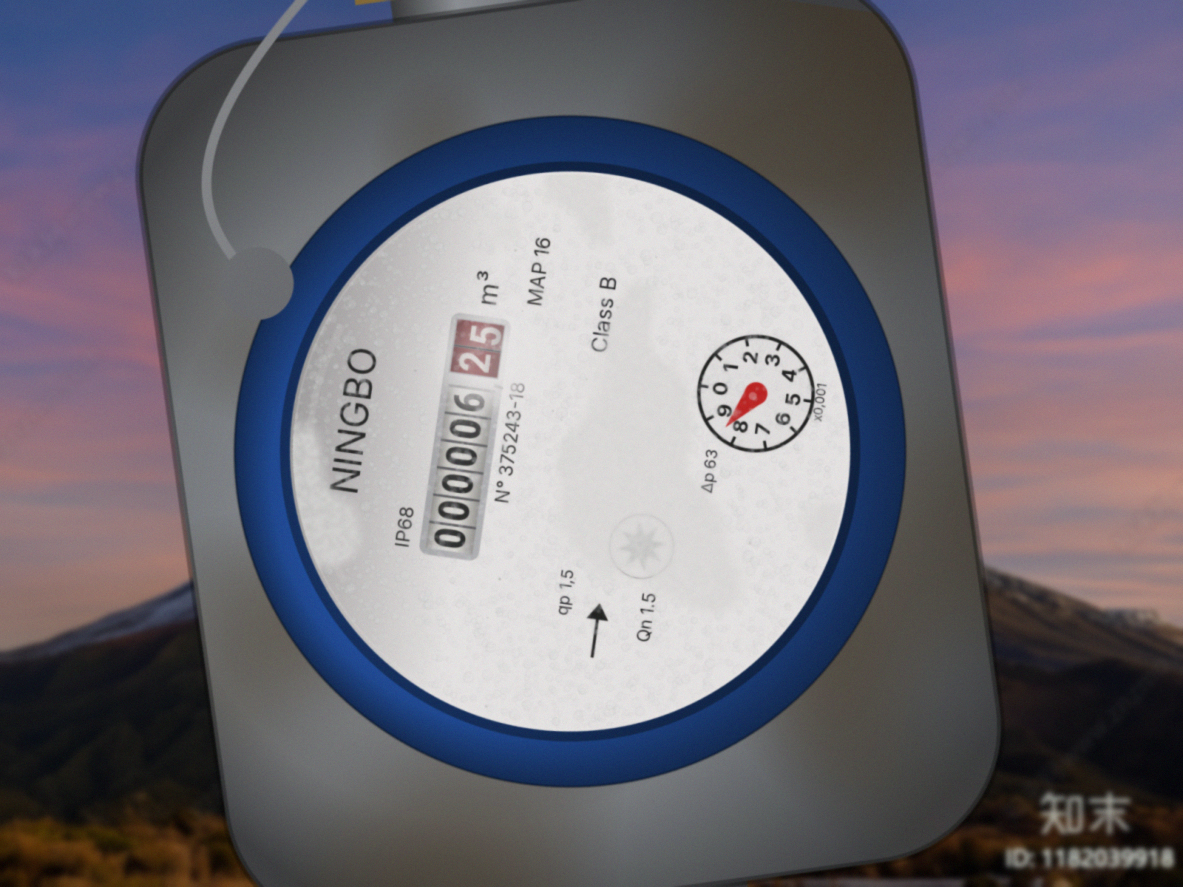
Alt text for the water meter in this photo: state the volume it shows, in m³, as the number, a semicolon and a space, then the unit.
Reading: 6.248; m³
